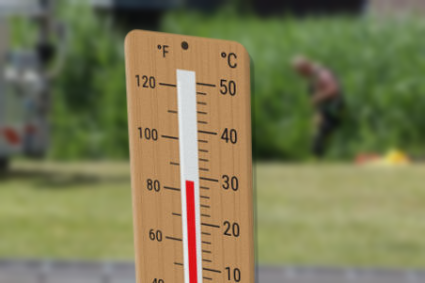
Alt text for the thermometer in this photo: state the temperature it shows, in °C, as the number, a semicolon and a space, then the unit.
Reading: 29; °C
